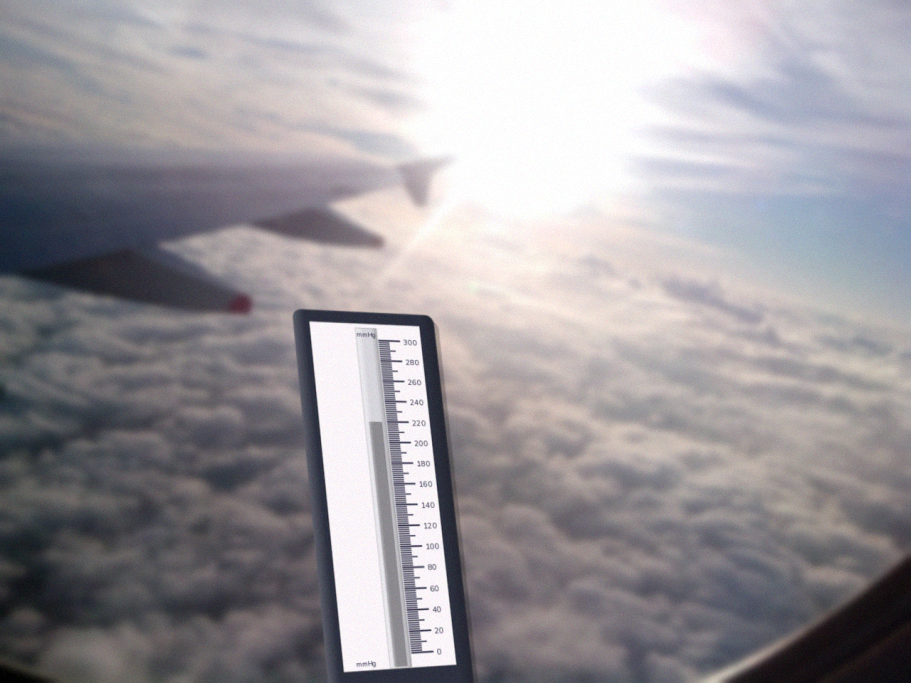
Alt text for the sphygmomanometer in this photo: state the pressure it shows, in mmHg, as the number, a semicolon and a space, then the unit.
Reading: 220; mmHg
